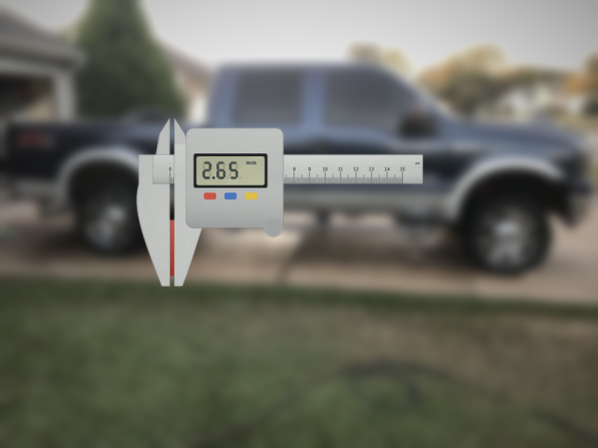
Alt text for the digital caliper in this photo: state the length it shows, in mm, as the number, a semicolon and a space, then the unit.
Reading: 2.65; mm
